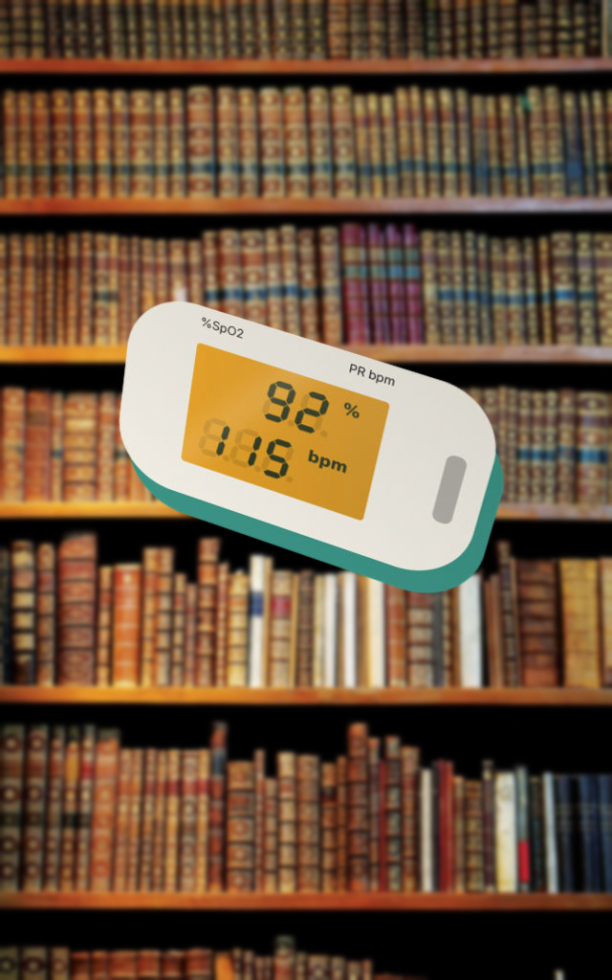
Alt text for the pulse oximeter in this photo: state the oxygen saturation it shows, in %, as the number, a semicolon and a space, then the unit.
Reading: 92; %
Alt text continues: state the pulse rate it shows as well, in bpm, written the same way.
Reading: 115; bpm
